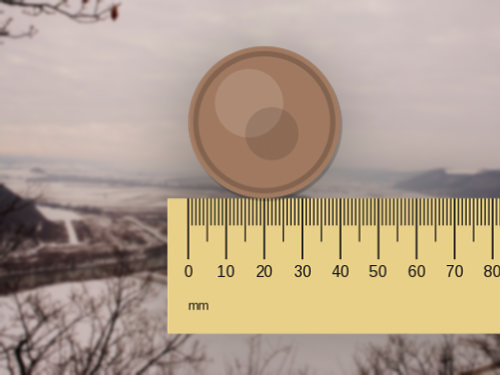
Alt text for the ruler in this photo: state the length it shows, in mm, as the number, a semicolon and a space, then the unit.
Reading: 40; mm
